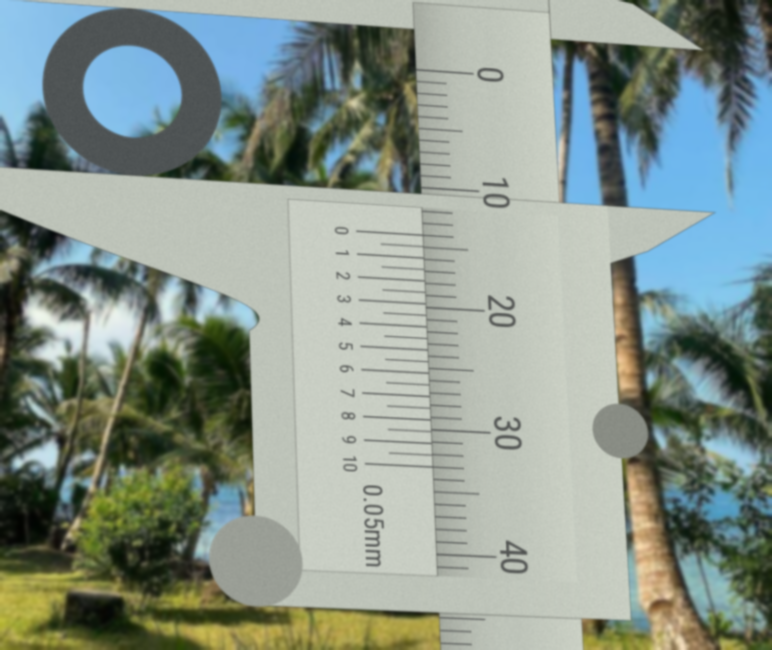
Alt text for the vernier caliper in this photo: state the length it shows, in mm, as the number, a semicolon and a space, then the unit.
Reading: 14.0; mm
